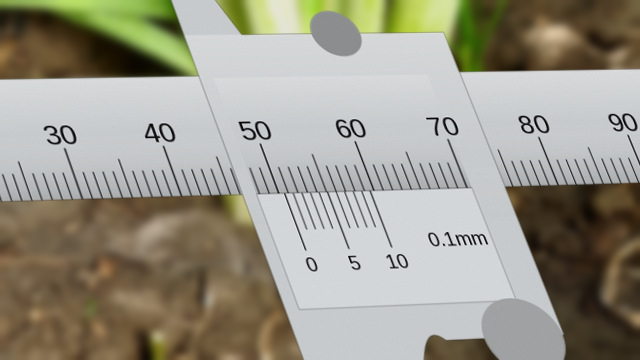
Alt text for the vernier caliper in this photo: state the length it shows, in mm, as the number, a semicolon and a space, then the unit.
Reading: 50.6; mm
